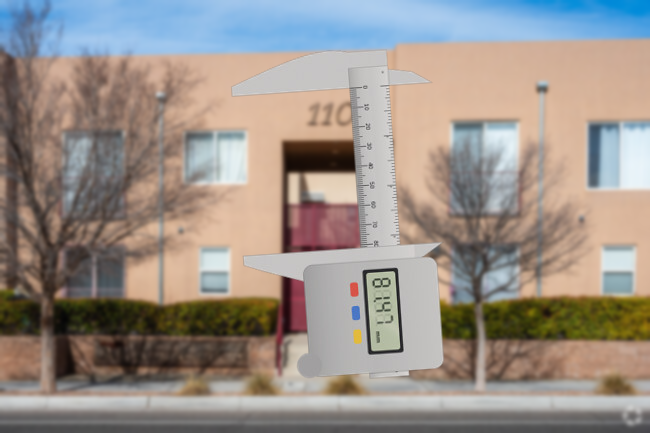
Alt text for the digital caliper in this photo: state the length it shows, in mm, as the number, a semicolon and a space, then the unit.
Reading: 81.47; mm
